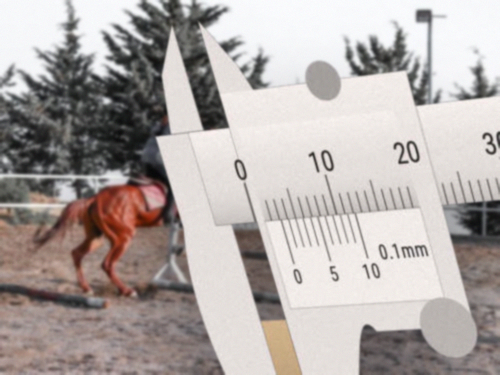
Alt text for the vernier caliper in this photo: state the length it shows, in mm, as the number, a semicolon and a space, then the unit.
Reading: 3.2; mm
